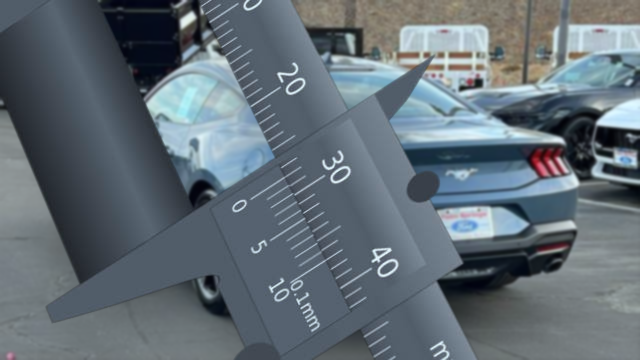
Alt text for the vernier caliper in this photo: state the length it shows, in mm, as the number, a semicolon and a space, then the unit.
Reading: 28.0; mm
